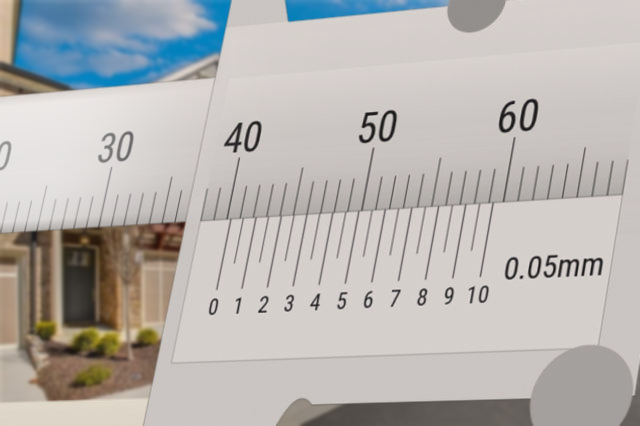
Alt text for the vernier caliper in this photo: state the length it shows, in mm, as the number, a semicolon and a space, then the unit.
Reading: 40.3; mm
